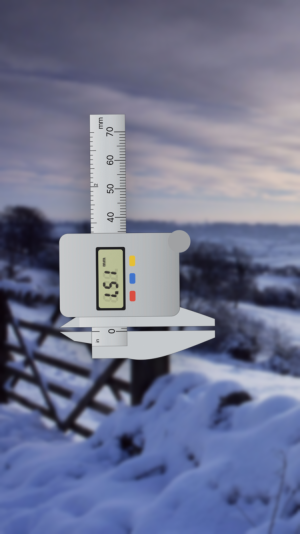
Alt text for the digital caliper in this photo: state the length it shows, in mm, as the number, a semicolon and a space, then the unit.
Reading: 1.51; mm
